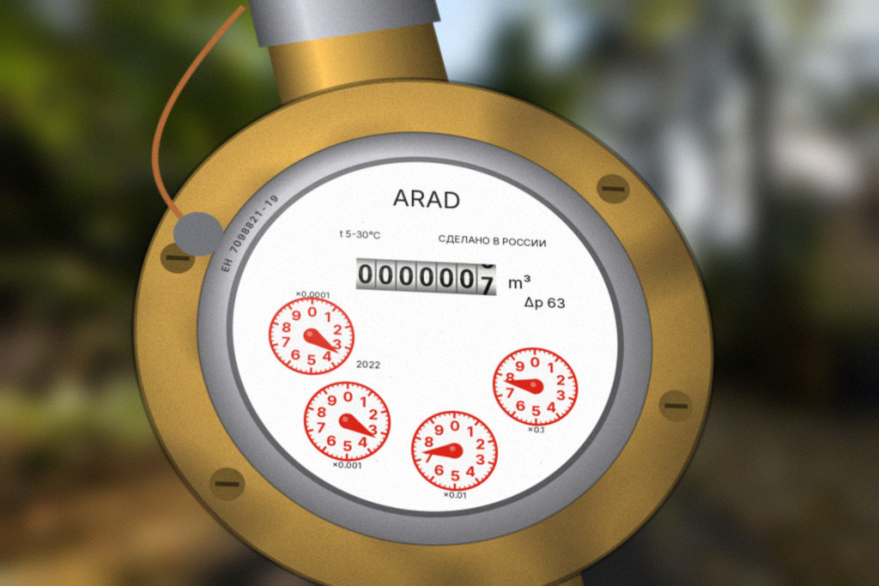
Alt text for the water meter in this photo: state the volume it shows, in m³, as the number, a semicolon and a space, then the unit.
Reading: 6.7733; m³
